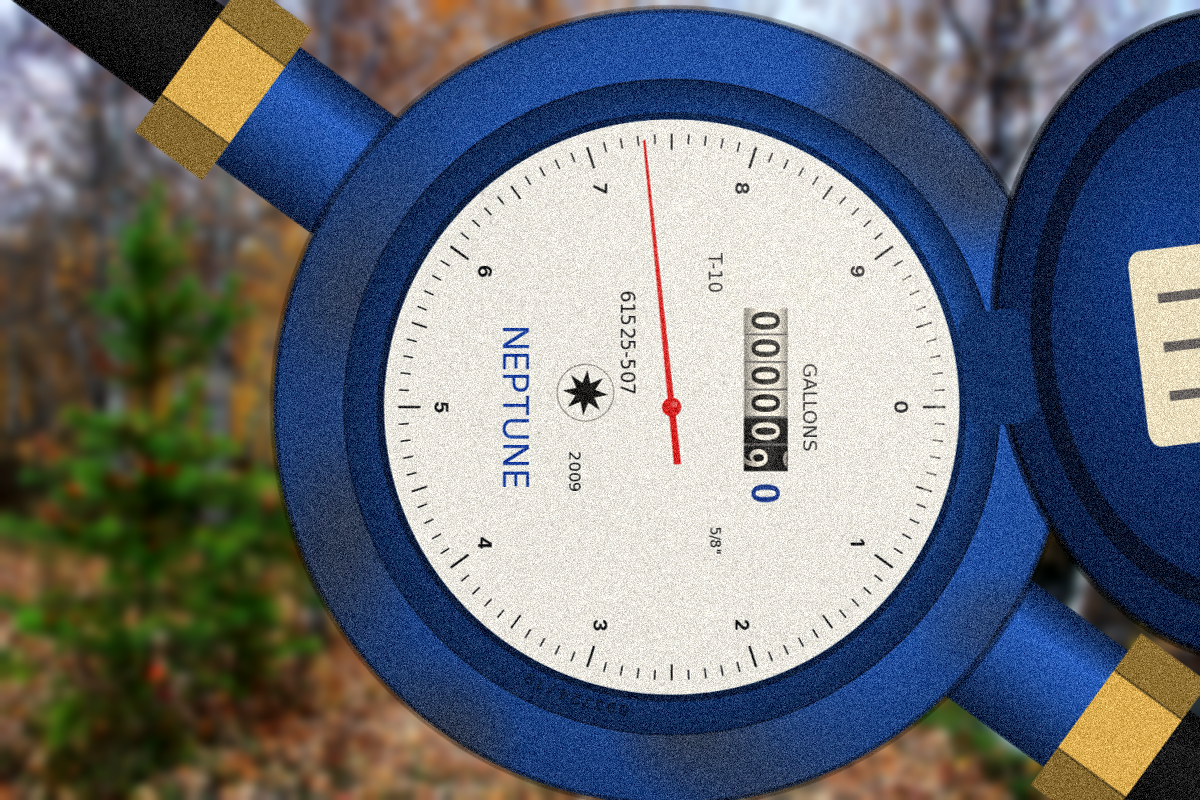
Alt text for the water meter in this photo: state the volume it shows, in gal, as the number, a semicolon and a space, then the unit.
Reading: 87.3; gal
